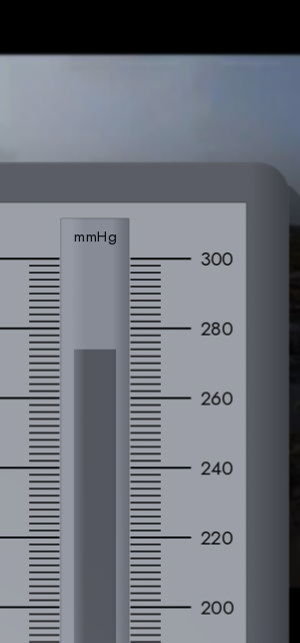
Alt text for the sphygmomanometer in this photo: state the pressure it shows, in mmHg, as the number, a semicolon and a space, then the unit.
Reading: 274; mmHg
